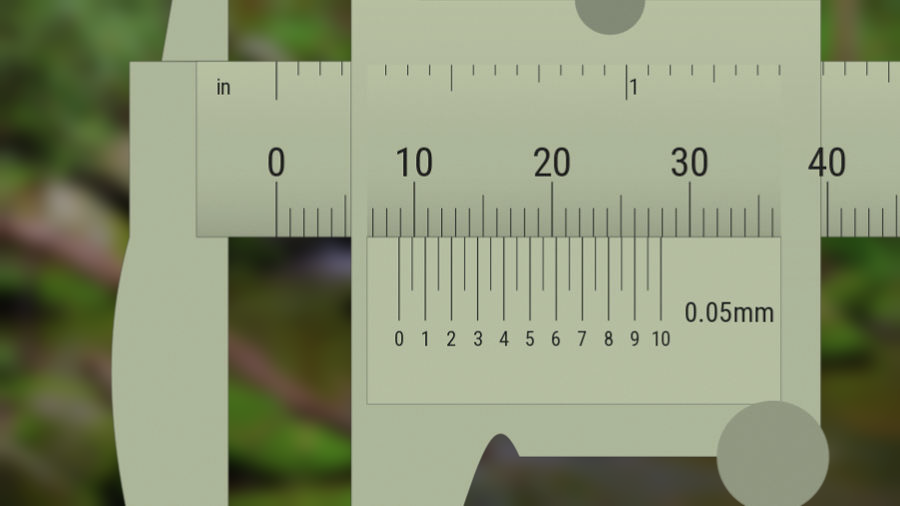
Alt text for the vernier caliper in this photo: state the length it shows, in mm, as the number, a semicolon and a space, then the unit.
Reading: 8.9; mm
